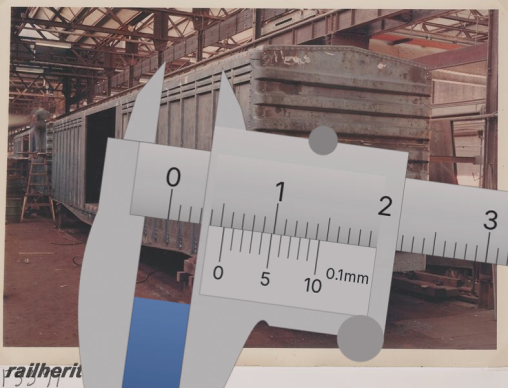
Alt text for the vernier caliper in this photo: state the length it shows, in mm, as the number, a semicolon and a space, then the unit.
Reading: 5.3; mm
